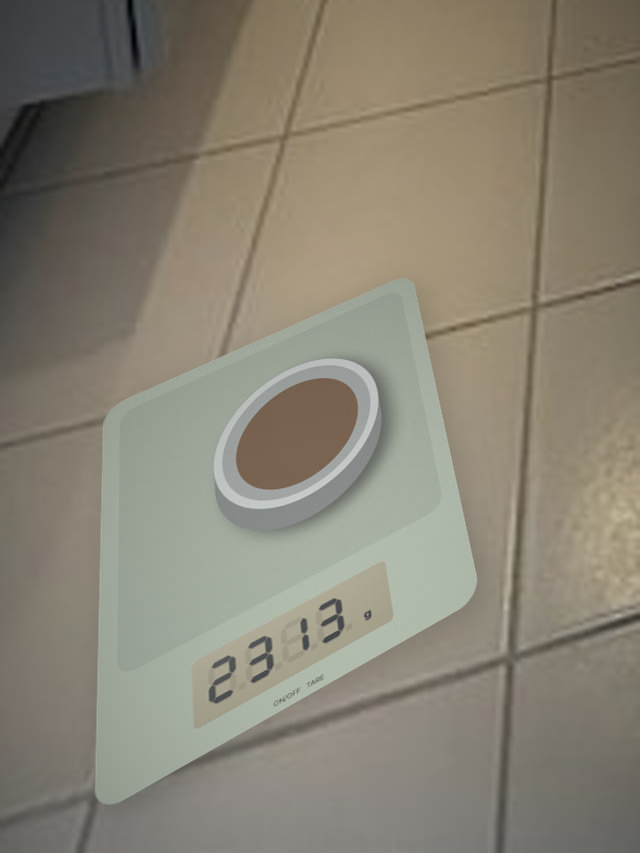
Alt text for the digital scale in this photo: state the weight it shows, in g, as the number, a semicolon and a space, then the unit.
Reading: 2313; g
